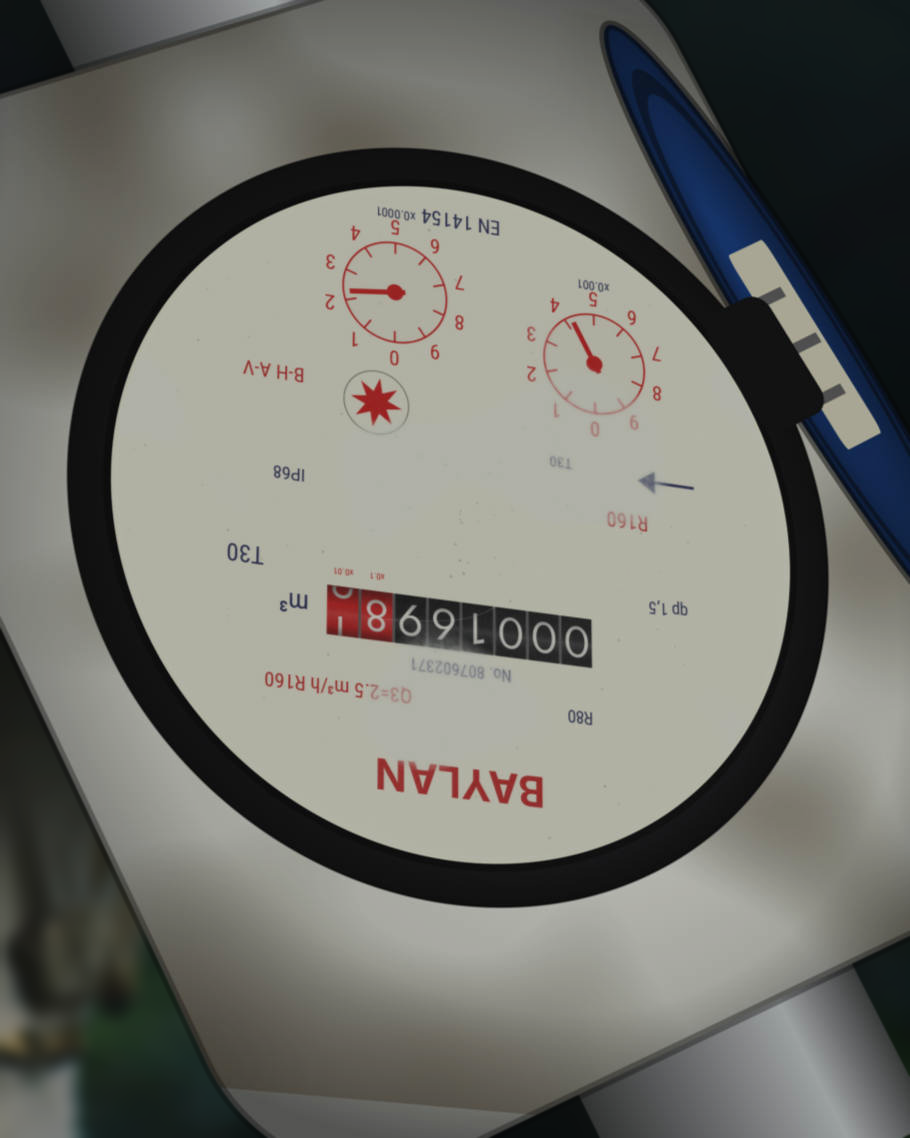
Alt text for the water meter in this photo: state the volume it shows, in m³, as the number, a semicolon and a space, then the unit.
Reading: 169.8142; m³
